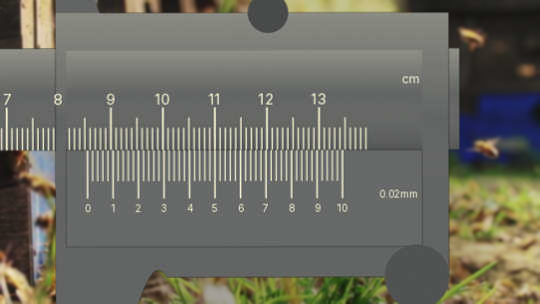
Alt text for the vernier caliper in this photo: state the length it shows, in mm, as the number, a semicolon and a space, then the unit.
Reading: 85.5; mm
